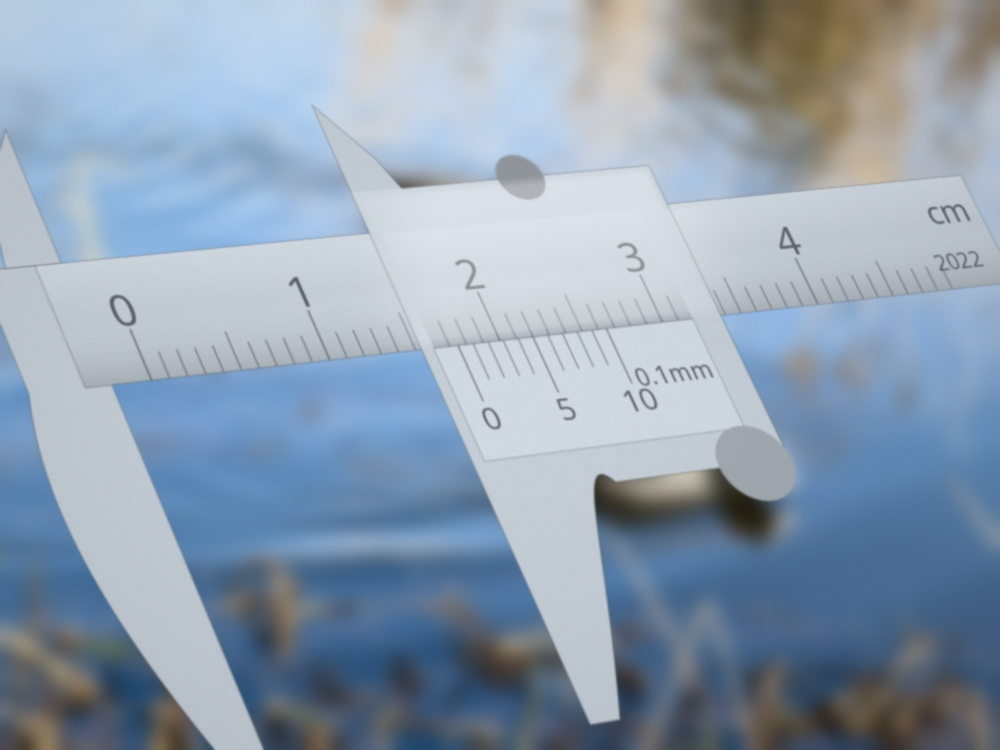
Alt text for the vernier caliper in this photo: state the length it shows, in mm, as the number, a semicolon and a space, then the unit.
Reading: 17.5; mm
